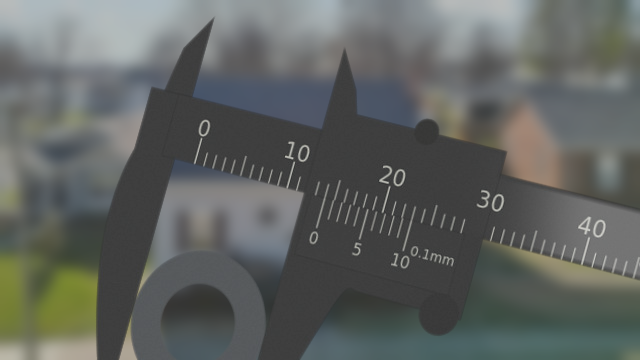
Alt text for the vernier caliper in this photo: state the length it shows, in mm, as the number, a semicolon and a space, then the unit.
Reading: 14.0; mm
